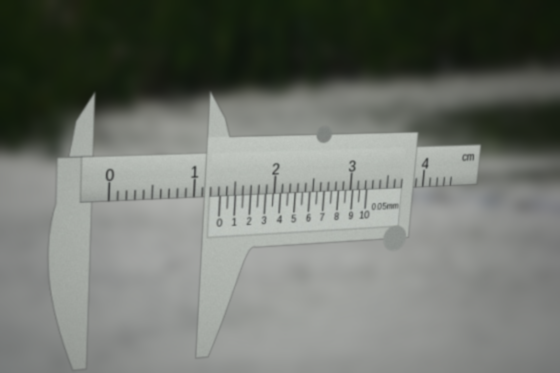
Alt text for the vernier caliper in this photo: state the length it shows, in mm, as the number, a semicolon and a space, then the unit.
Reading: 13.2; mm
